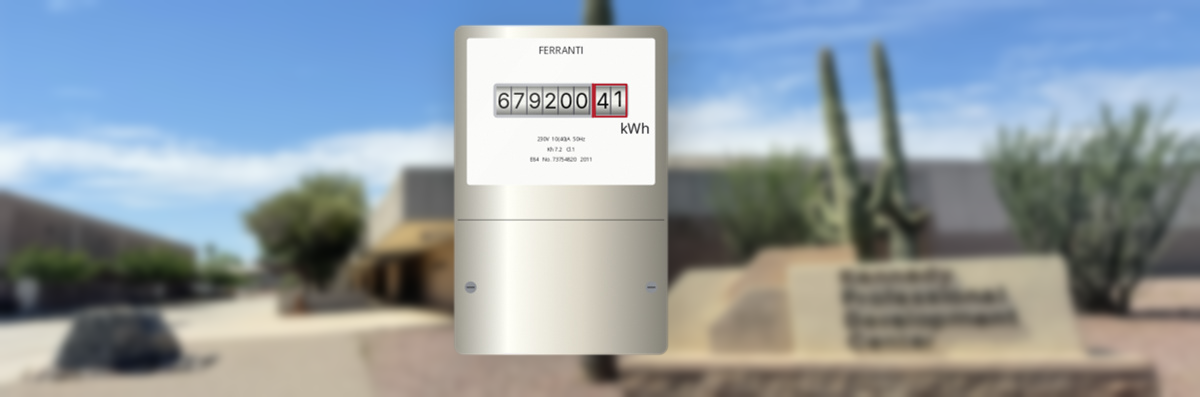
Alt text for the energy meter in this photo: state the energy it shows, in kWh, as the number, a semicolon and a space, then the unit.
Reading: 679200.41; kWh
